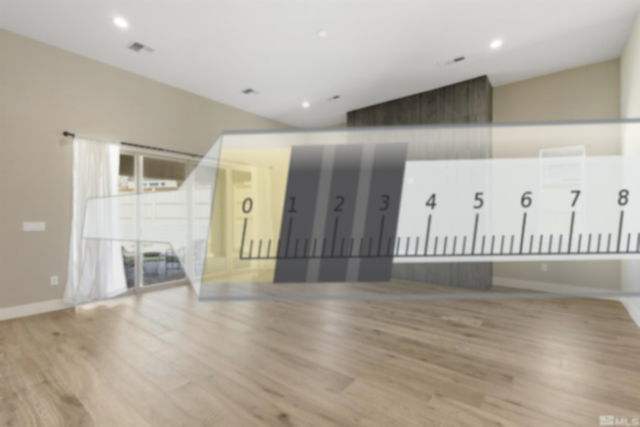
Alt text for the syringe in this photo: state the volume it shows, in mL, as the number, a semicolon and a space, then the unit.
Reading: 0.8; mL
